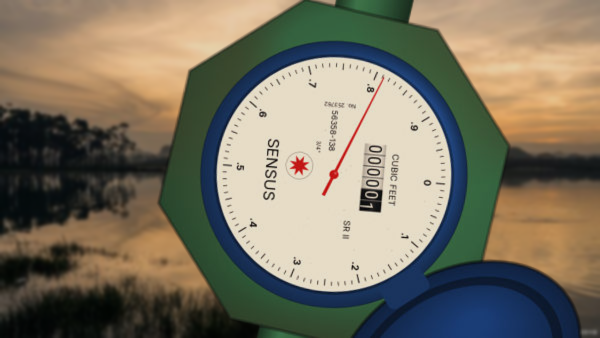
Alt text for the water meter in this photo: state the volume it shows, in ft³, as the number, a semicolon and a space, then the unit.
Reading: 0.81; ft³
